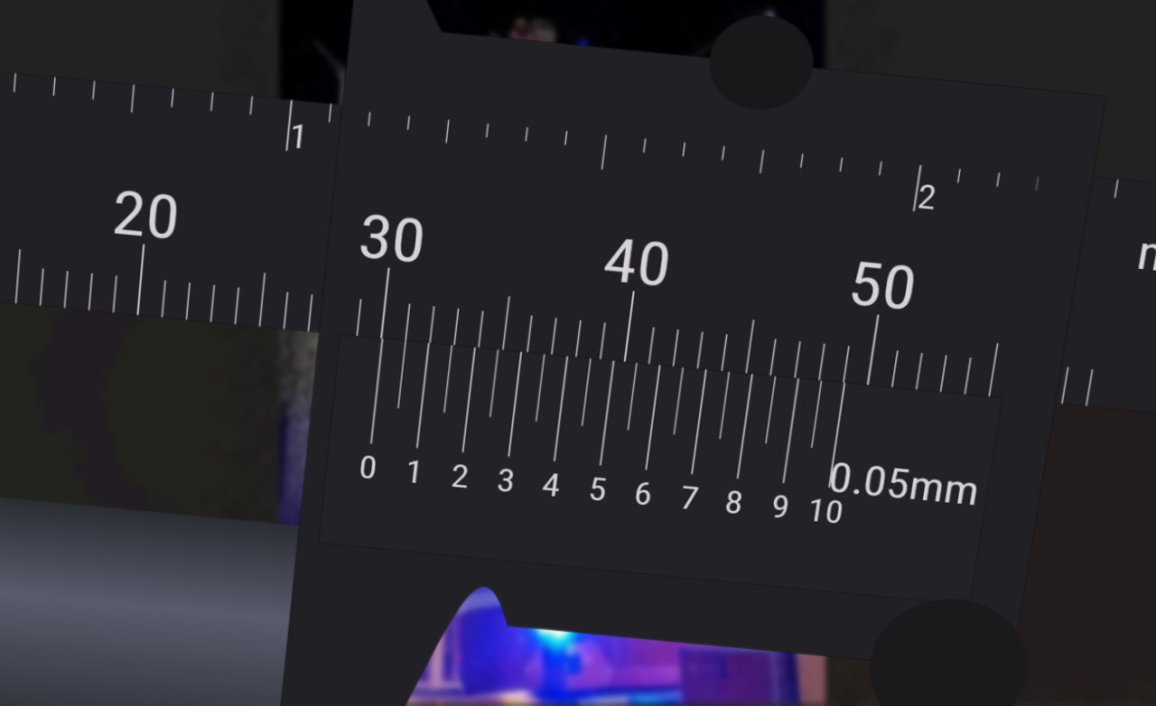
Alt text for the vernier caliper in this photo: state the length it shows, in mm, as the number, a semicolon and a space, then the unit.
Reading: 30.05; mm
